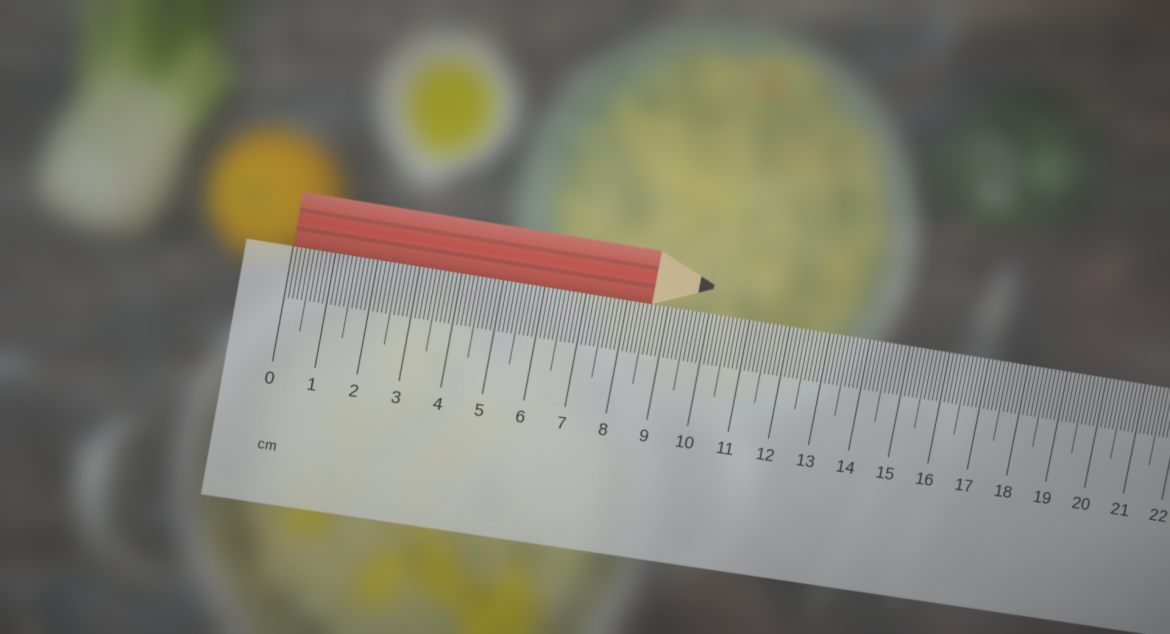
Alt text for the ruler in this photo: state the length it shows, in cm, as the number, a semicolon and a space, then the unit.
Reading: 10; cm
